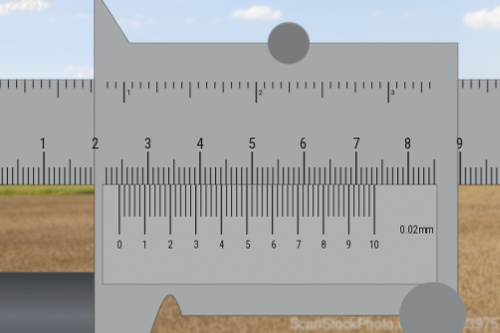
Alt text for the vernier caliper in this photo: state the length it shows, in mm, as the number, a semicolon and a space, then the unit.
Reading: 24.5; mm
